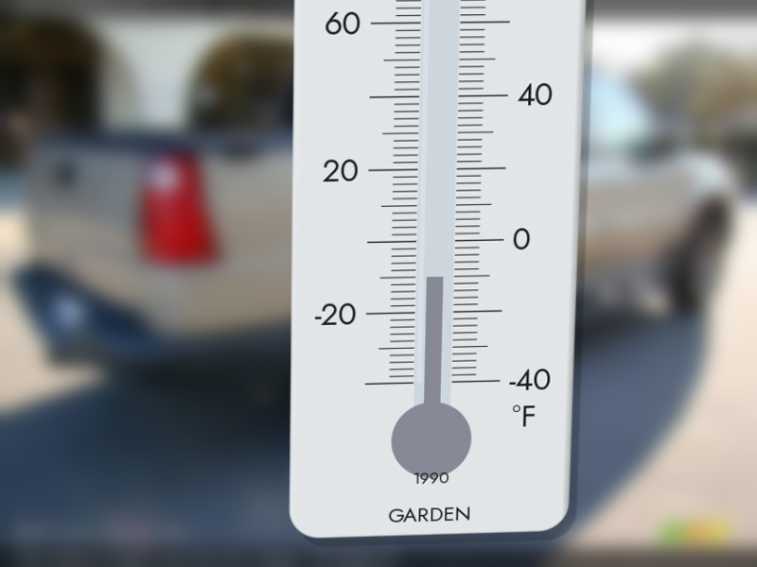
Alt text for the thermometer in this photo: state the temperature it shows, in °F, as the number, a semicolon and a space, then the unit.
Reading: -10; °F
